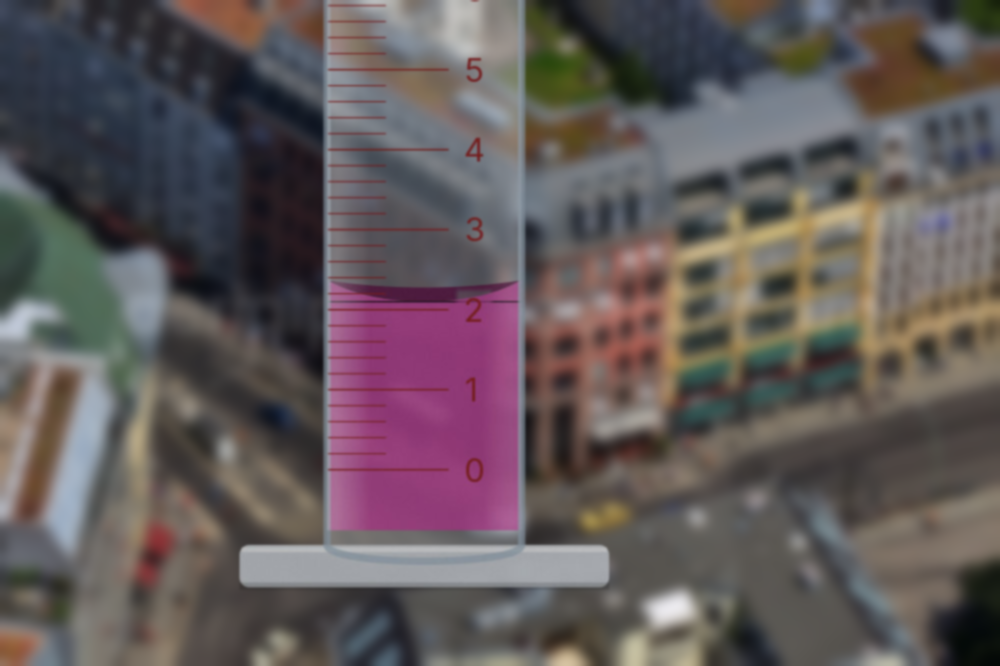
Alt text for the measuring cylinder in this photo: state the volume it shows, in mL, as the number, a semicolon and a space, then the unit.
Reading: 2.1; mL
